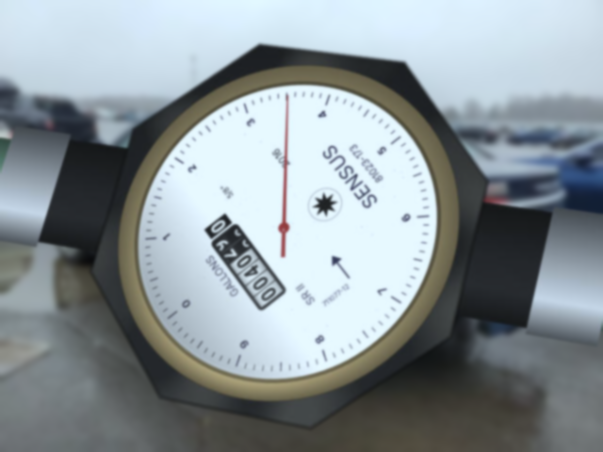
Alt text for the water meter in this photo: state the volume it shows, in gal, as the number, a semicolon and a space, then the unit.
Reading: 40293.5; gal
